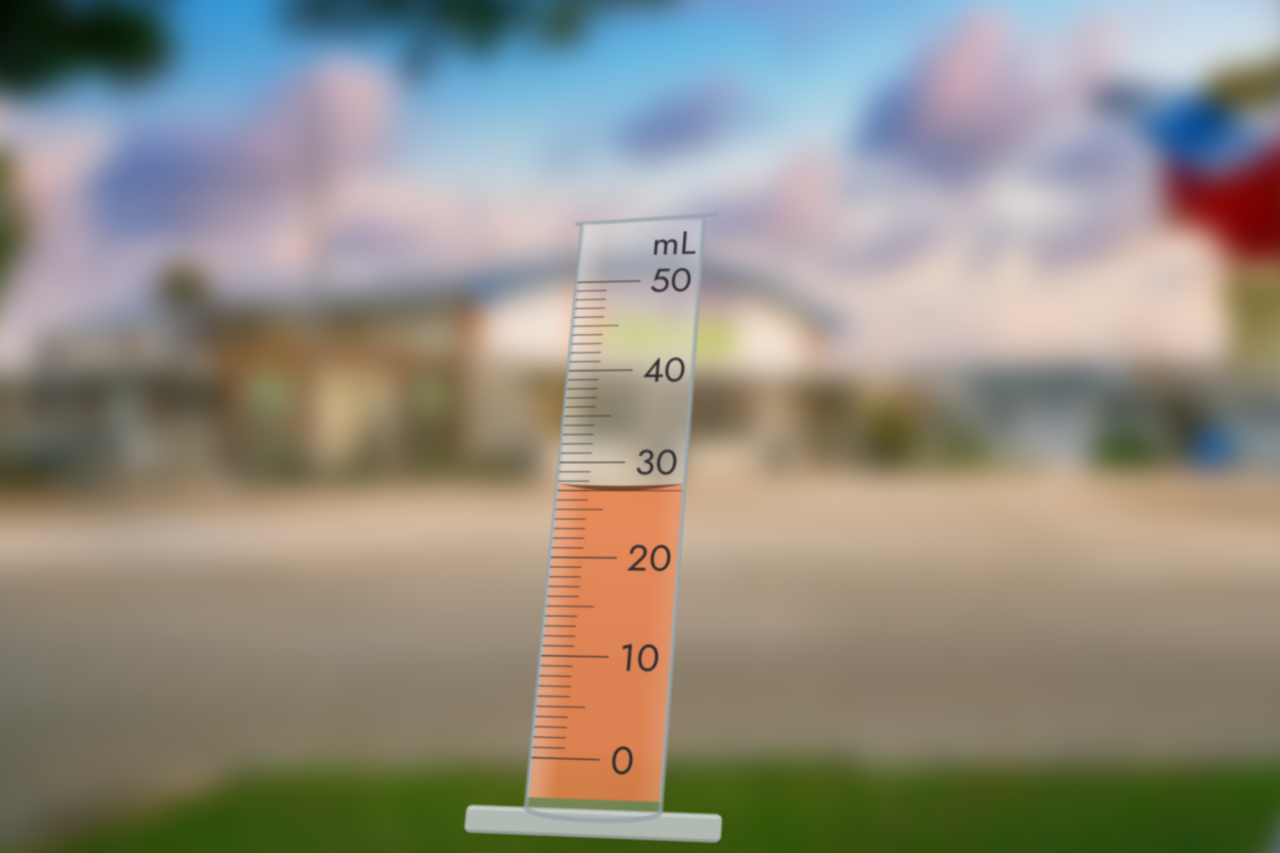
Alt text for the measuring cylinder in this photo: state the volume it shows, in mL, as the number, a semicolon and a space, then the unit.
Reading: 27; mL
